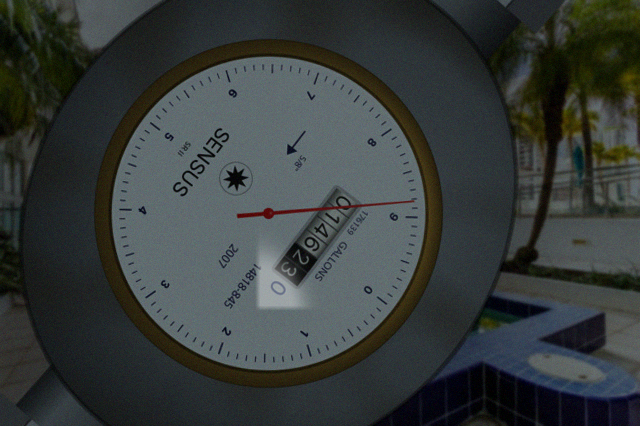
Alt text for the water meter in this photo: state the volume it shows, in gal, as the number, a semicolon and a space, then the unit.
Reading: 146228.8; gal
